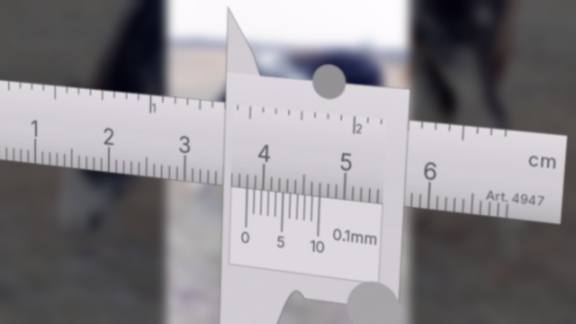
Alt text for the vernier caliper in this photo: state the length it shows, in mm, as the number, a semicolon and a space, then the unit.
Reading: 38.0; mm
